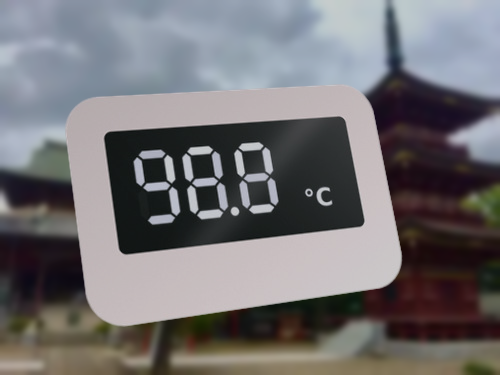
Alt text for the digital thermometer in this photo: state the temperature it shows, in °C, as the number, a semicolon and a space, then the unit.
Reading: 98.8; °C
